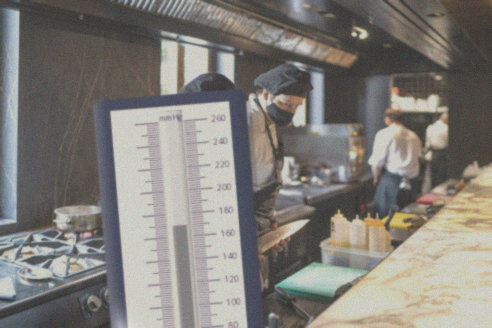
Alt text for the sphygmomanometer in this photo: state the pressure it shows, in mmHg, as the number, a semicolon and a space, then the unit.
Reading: 170; mmHg
